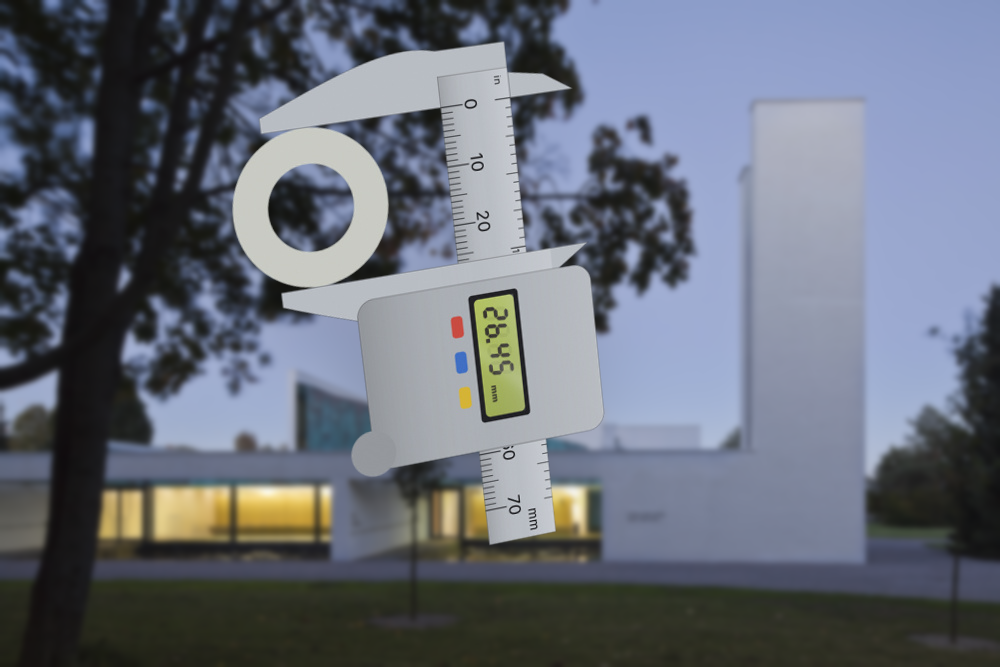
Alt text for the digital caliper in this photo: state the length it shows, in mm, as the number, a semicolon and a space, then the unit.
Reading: 26.45; mm
